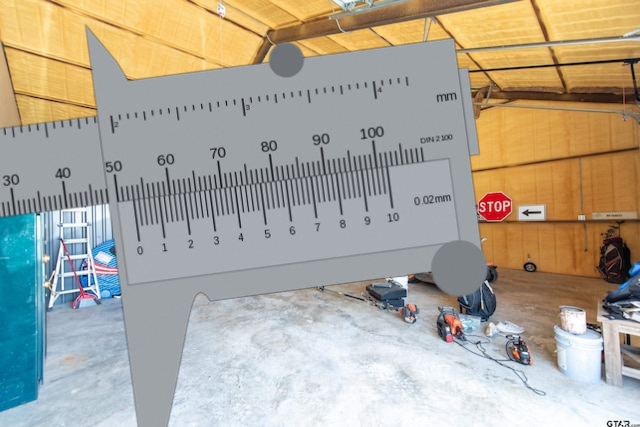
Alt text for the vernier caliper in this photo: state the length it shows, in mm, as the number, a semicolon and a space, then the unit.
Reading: 53.0; mm
